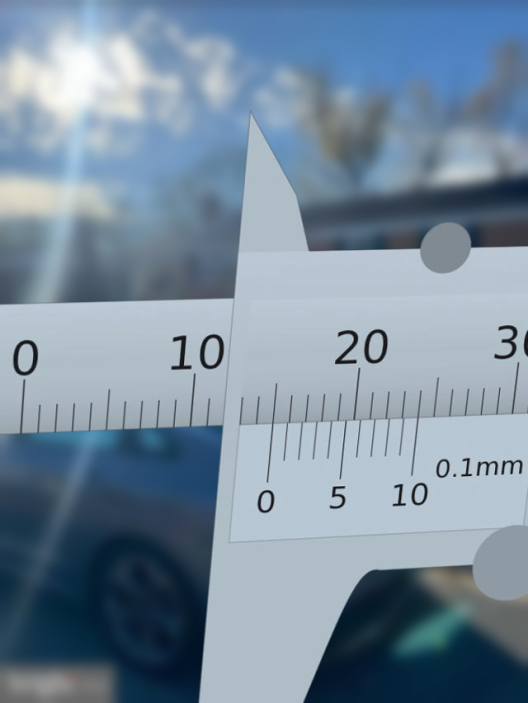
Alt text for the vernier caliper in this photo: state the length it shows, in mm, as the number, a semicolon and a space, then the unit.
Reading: 15.0; mm
